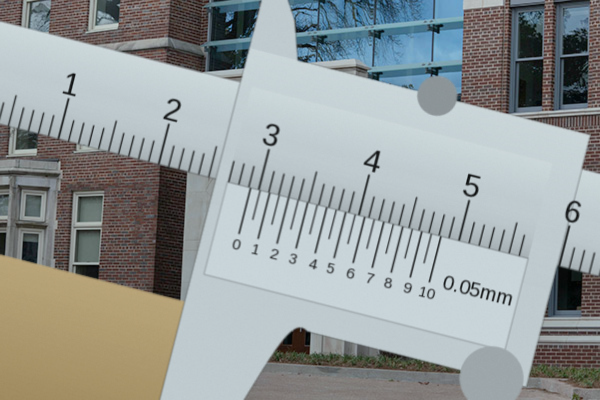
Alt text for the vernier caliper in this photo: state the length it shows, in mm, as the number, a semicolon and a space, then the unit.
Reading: 29.2; mm
